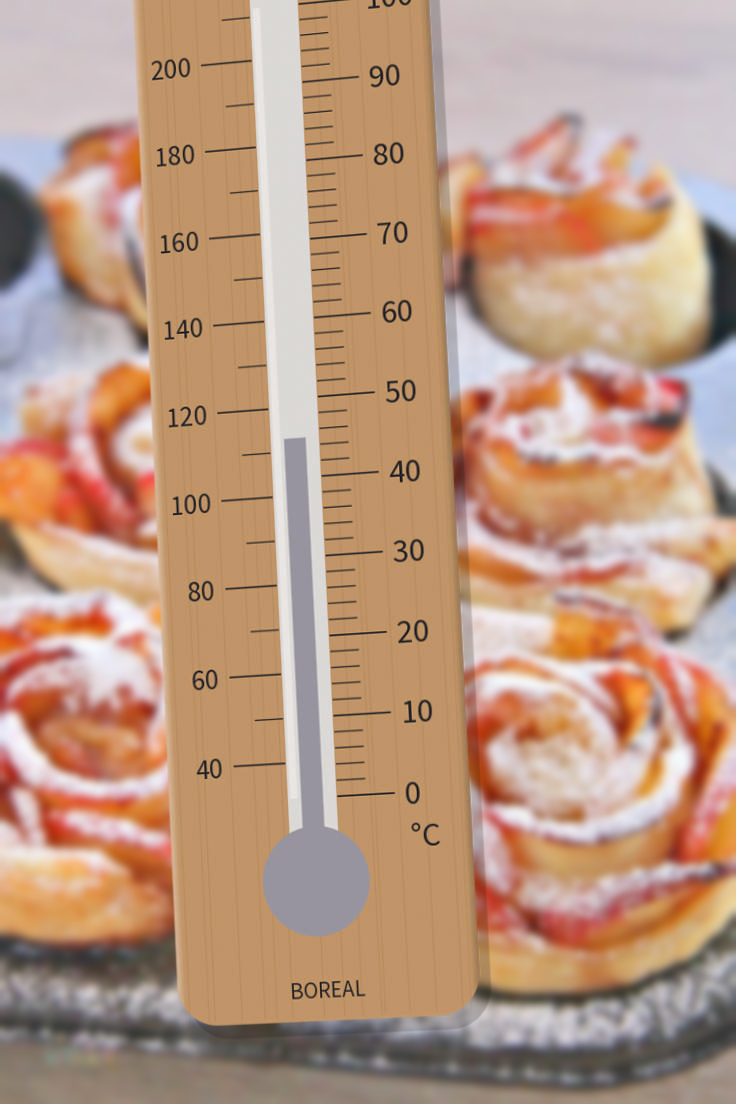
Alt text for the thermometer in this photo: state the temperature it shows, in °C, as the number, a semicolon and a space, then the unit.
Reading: 45; °C
